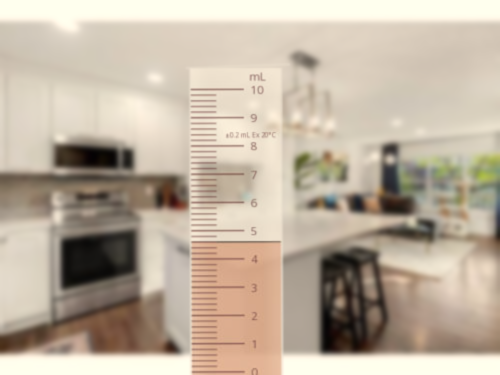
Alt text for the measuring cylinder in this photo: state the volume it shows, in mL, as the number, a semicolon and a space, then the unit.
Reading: 4.6; mL
